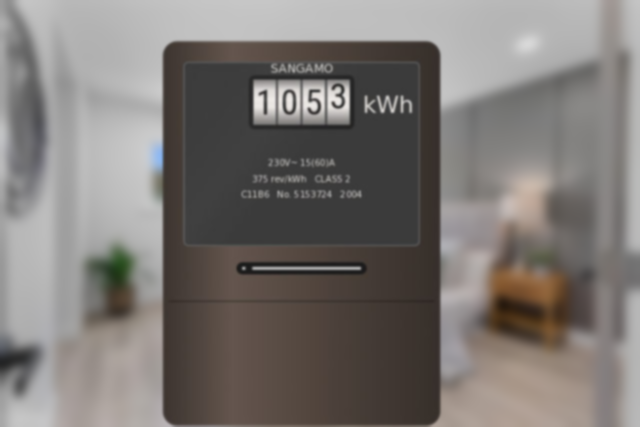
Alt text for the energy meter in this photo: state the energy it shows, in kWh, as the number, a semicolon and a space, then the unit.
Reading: 1053; kWh
